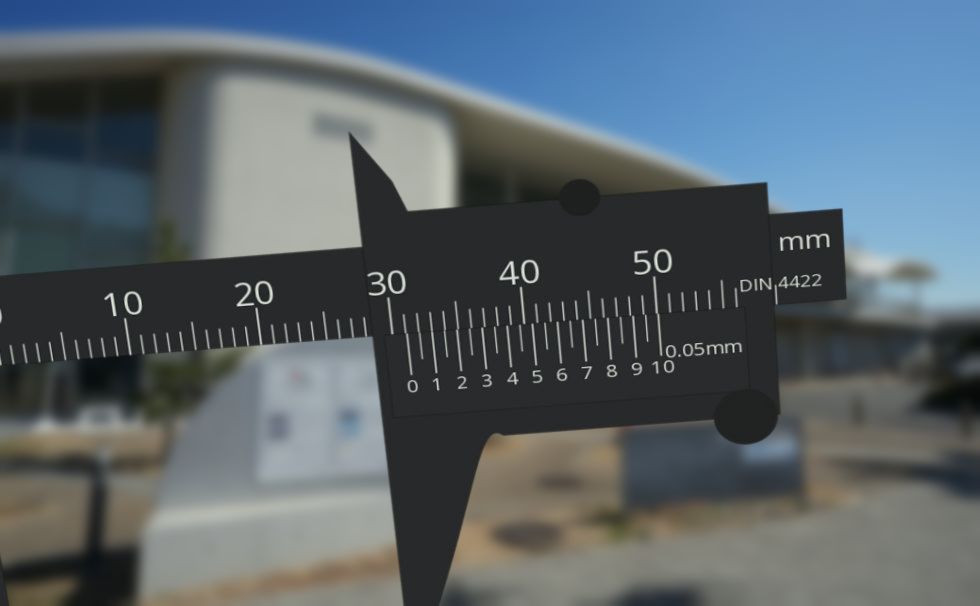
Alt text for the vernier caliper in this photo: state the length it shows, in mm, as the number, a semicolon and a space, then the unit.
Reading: 31.1; mm
